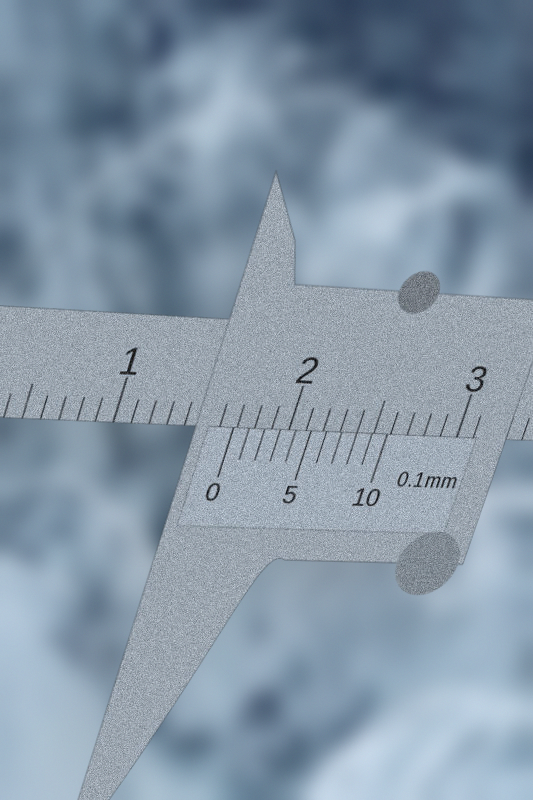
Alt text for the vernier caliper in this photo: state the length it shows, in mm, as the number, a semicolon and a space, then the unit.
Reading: 16.8; mm
